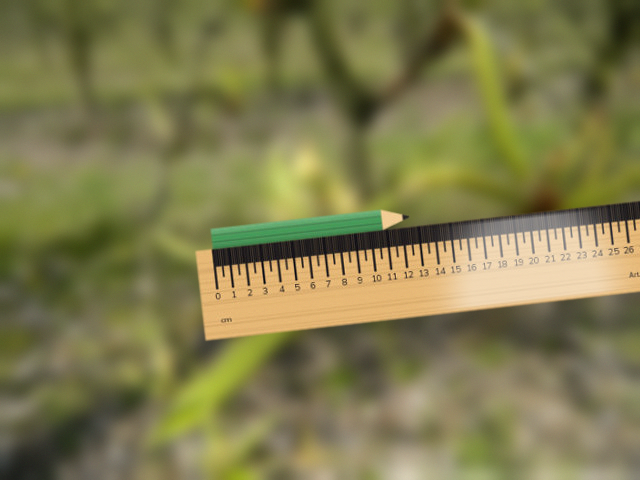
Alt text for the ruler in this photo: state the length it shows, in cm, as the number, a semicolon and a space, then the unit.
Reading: 12.5; cm
